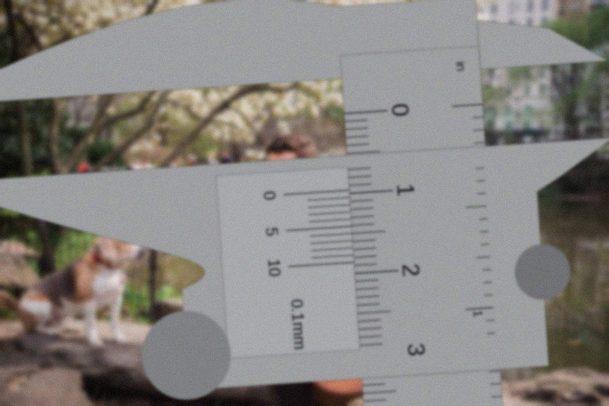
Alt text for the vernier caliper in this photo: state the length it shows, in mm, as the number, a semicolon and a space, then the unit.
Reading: 9.6; mm
